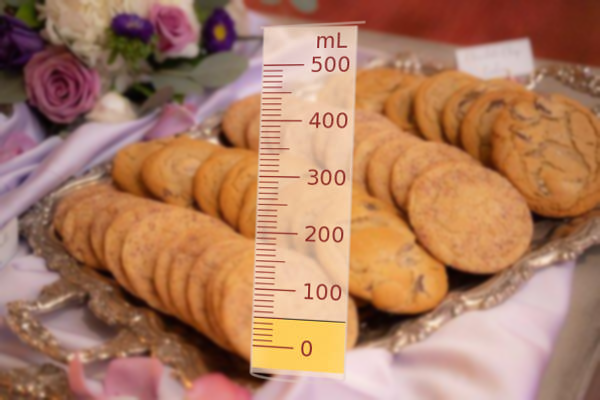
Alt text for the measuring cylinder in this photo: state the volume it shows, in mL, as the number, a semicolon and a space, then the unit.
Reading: 50; mL
